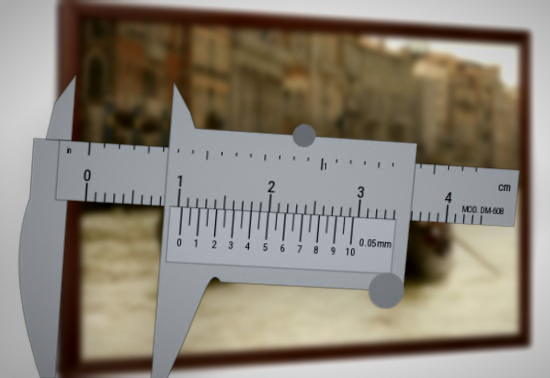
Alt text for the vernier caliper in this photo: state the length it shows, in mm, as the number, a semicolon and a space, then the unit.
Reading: 10.4; mm
